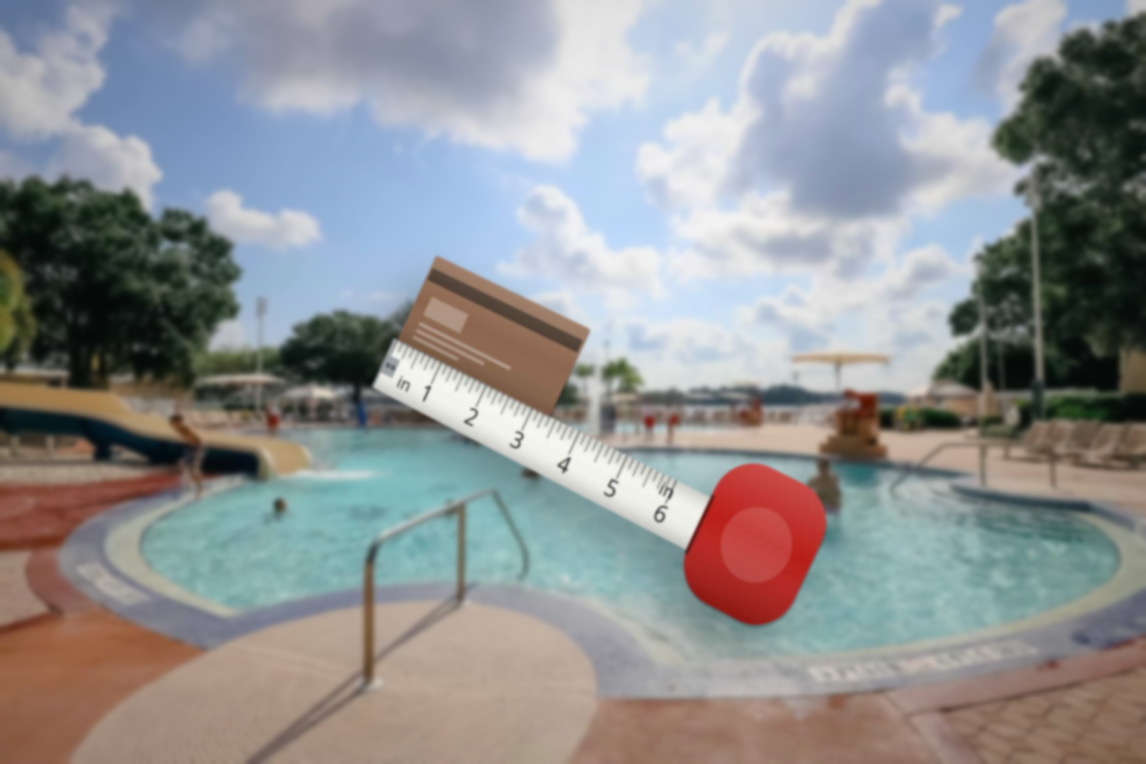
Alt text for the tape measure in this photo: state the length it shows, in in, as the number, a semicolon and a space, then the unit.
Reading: 3.375; in
